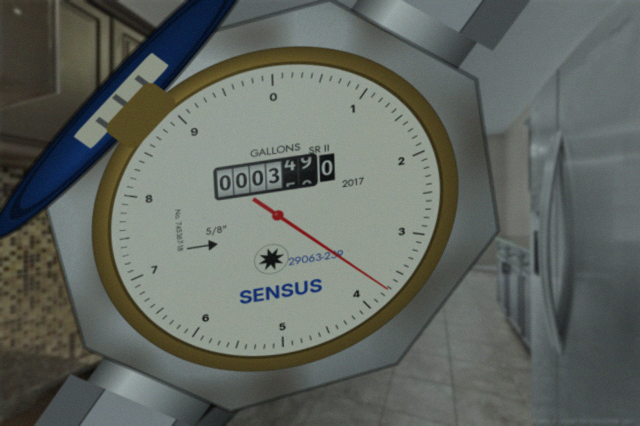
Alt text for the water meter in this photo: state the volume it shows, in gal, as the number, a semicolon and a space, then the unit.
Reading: 3493.7; gal
